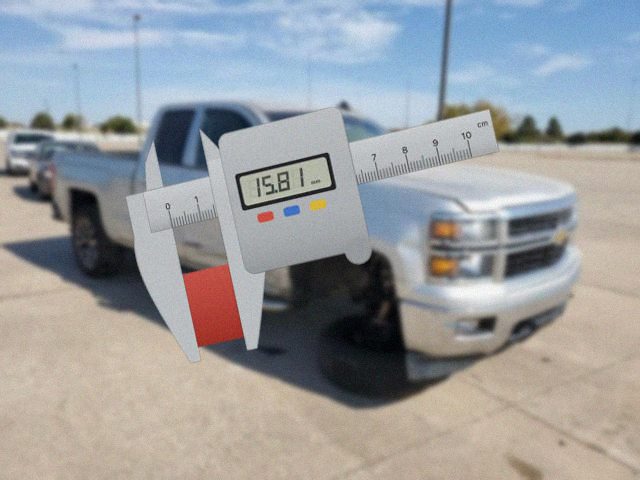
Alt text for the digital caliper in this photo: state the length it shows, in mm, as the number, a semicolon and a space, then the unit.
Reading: 15.81; mm
